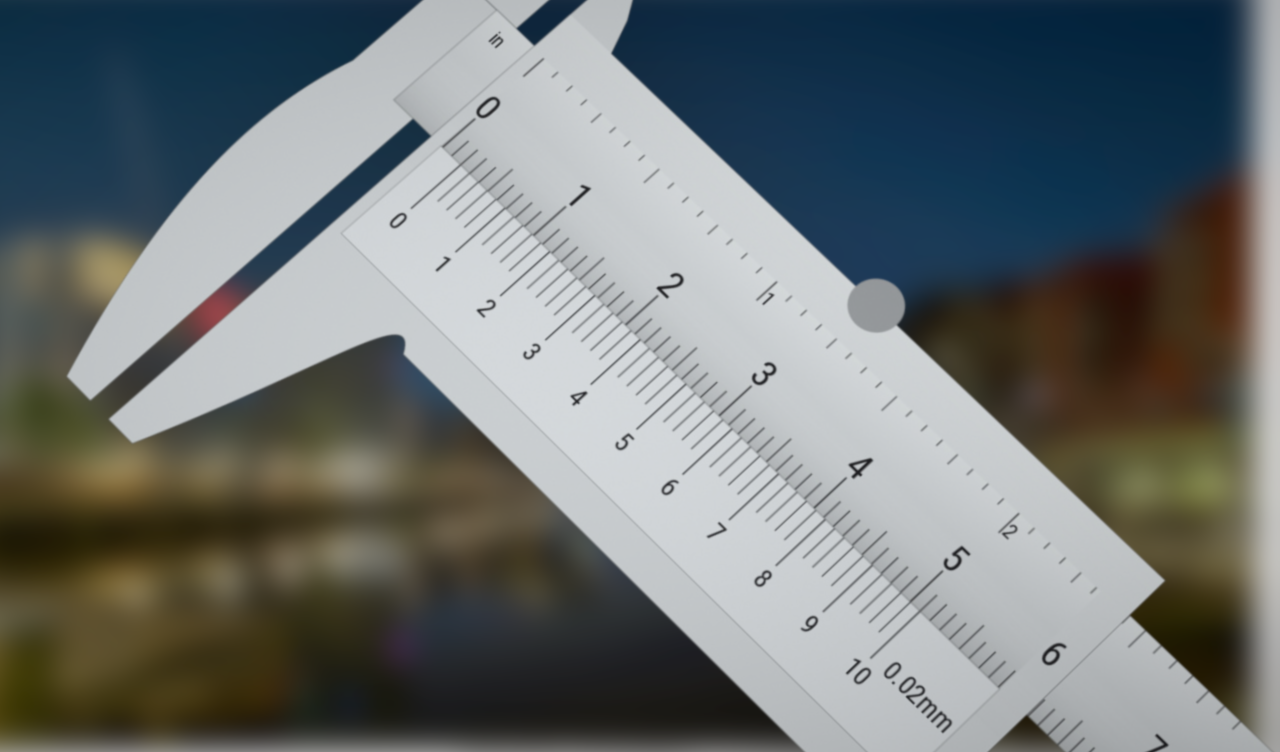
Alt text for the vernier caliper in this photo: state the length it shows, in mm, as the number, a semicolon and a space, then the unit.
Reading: 2.0; mm
